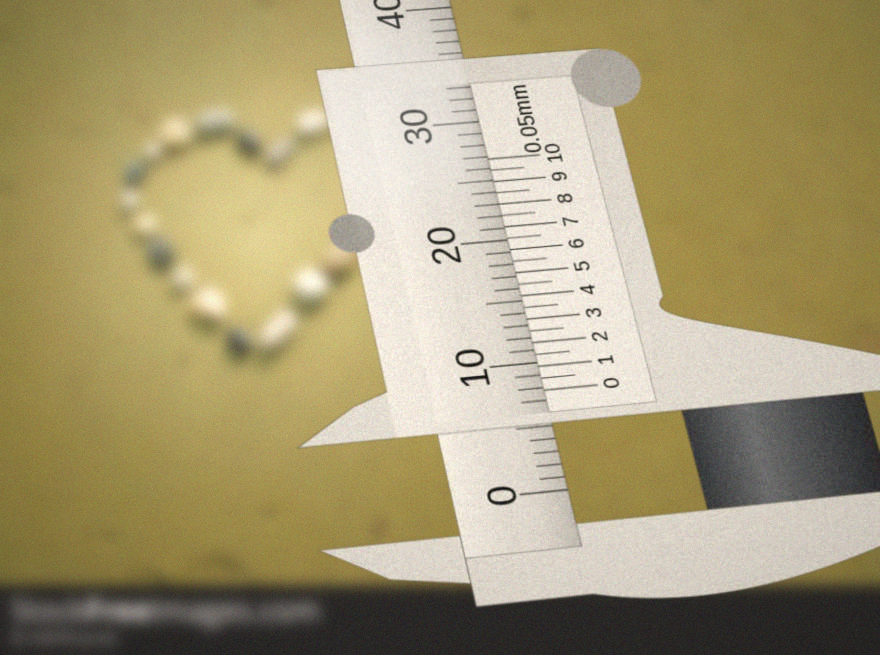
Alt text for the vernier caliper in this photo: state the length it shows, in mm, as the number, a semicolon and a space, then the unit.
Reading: 7.8; mm
